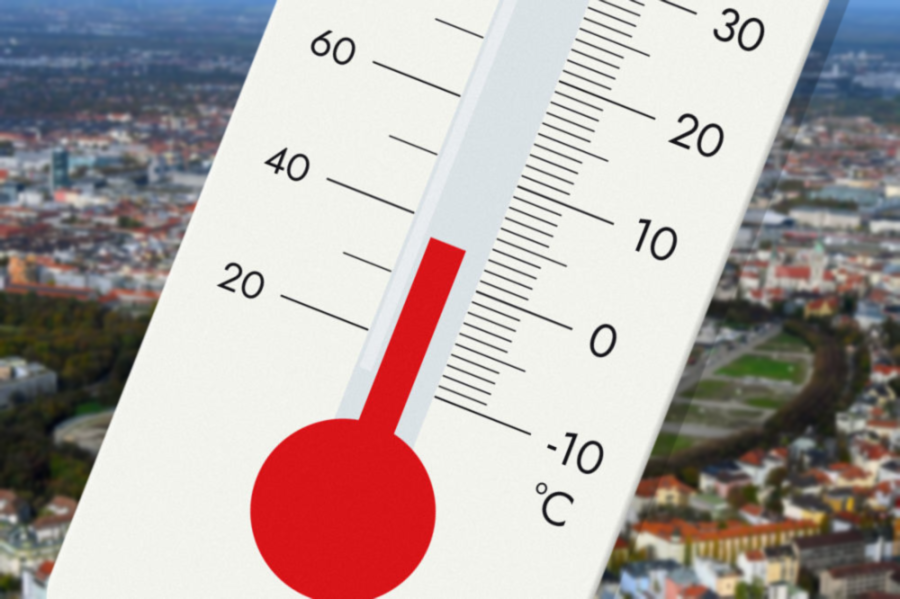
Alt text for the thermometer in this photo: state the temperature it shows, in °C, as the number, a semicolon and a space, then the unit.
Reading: 3; °C
